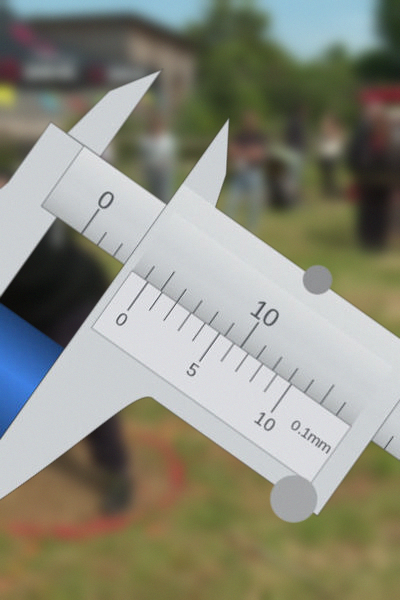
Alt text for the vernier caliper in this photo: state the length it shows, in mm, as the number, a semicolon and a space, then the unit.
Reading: 4.2; mm
